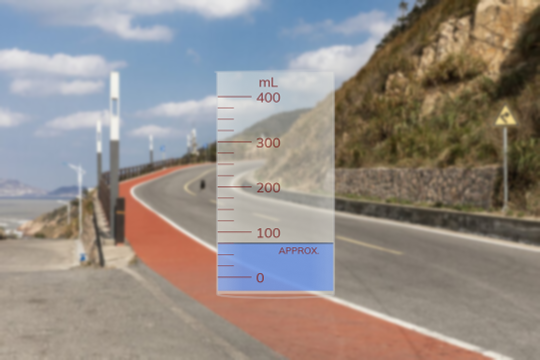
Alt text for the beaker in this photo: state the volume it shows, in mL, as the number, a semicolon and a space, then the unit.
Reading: 75; mL
